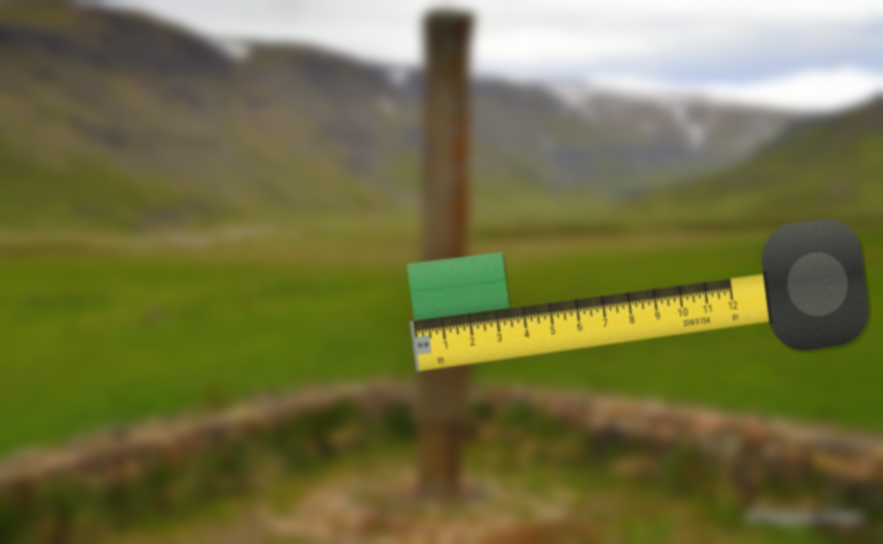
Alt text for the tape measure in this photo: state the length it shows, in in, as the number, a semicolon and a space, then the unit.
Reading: 3.5; in
